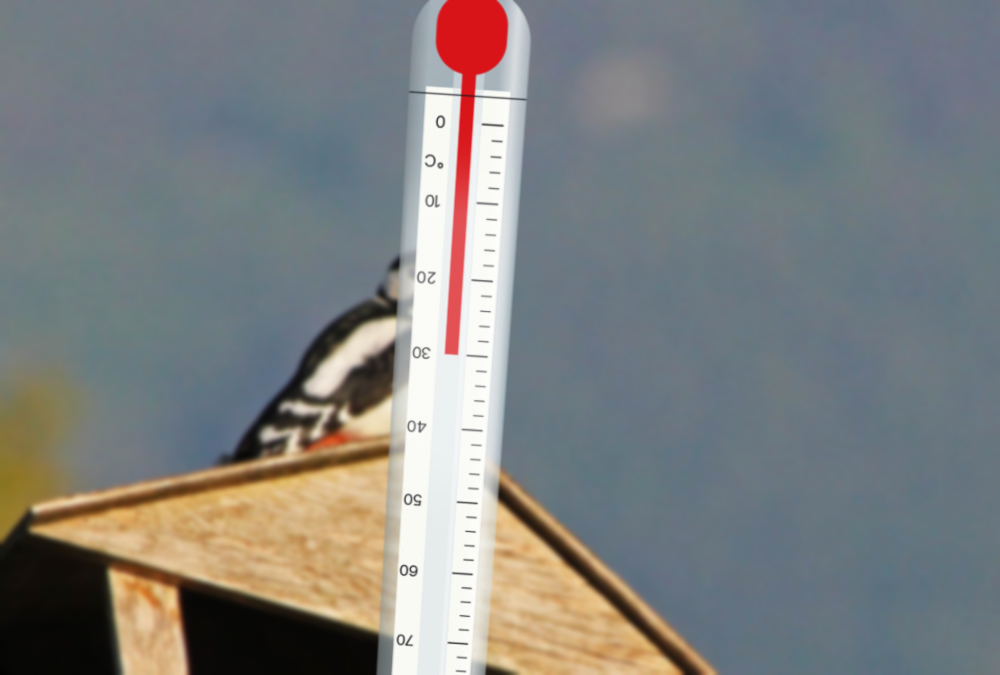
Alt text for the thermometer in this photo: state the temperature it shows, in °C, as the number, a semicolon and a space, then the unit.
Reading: 30; °C
